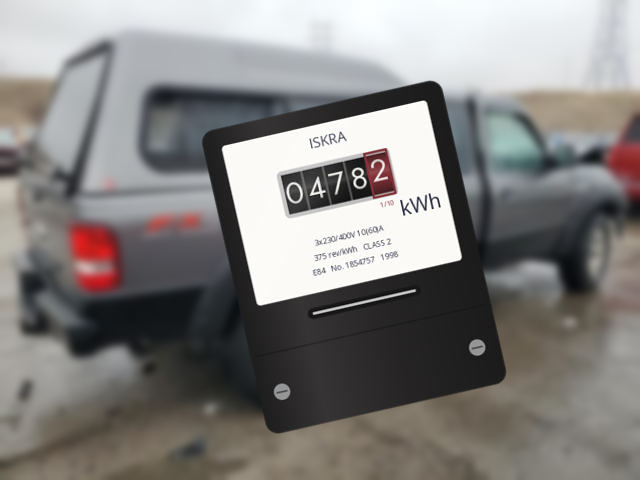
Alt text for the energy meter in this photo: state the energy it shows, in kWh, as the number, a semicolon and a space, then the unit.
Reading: 478.2; kWh
